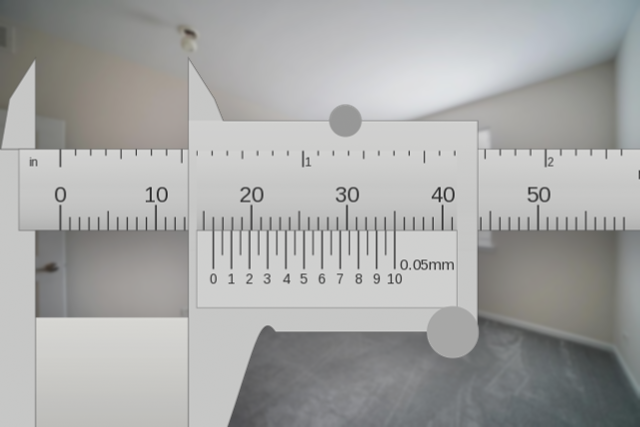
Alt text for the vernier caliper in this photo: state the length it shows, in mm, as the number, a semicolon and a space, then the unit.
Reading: 16.0; mm
